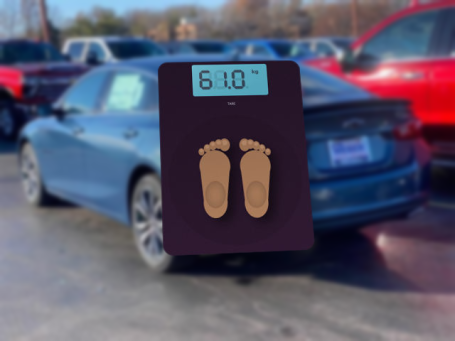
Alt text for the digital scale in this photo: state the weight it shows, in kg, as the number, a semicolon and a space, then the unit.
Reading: 61.0; kg
